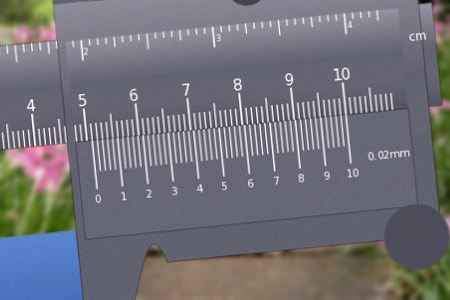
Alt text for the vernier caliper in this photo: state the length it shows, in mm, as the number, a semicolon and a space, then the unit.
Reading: 51.0; mm
